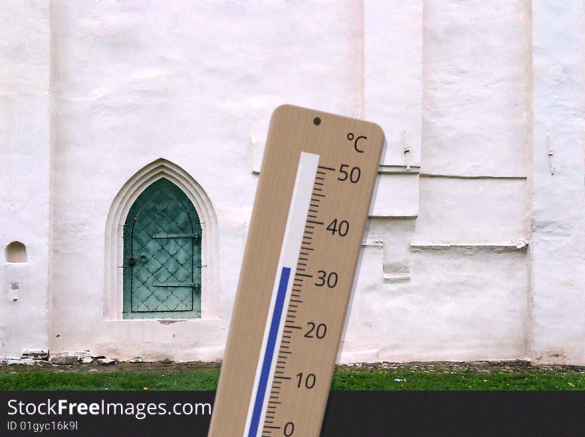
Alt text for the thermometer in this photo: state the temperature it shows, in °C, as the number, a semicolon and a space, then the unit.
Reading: 31; °C
